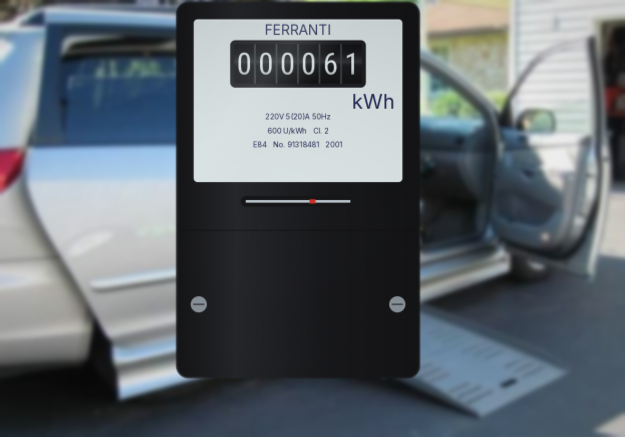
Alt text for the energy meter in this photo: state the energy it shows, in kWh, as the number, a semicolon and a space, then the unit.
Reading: 61; kWh
